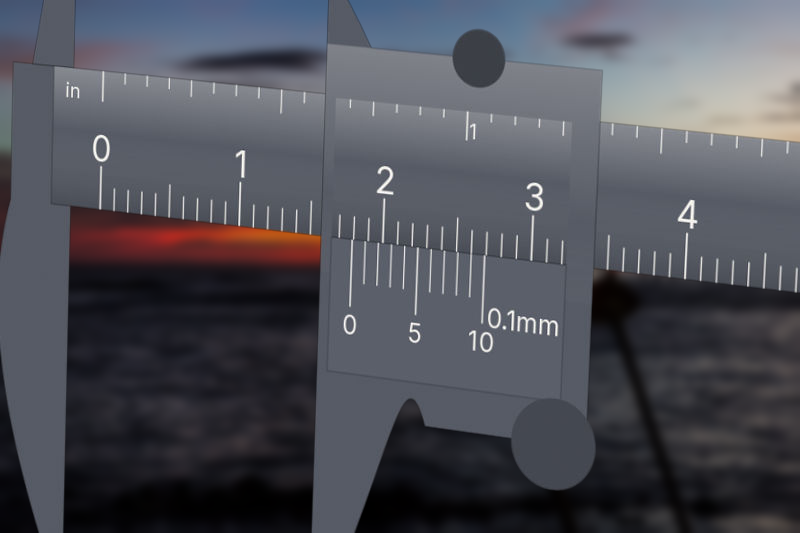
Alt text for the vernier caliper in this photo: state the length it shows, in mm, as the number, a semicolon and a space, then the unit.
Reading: 17.9; mm
